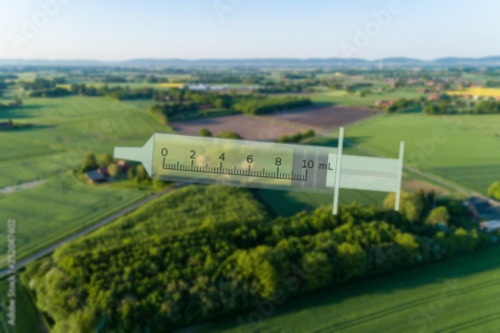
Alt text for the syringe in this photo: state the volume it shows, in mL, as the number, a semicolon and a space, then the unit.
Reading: 9; mL
